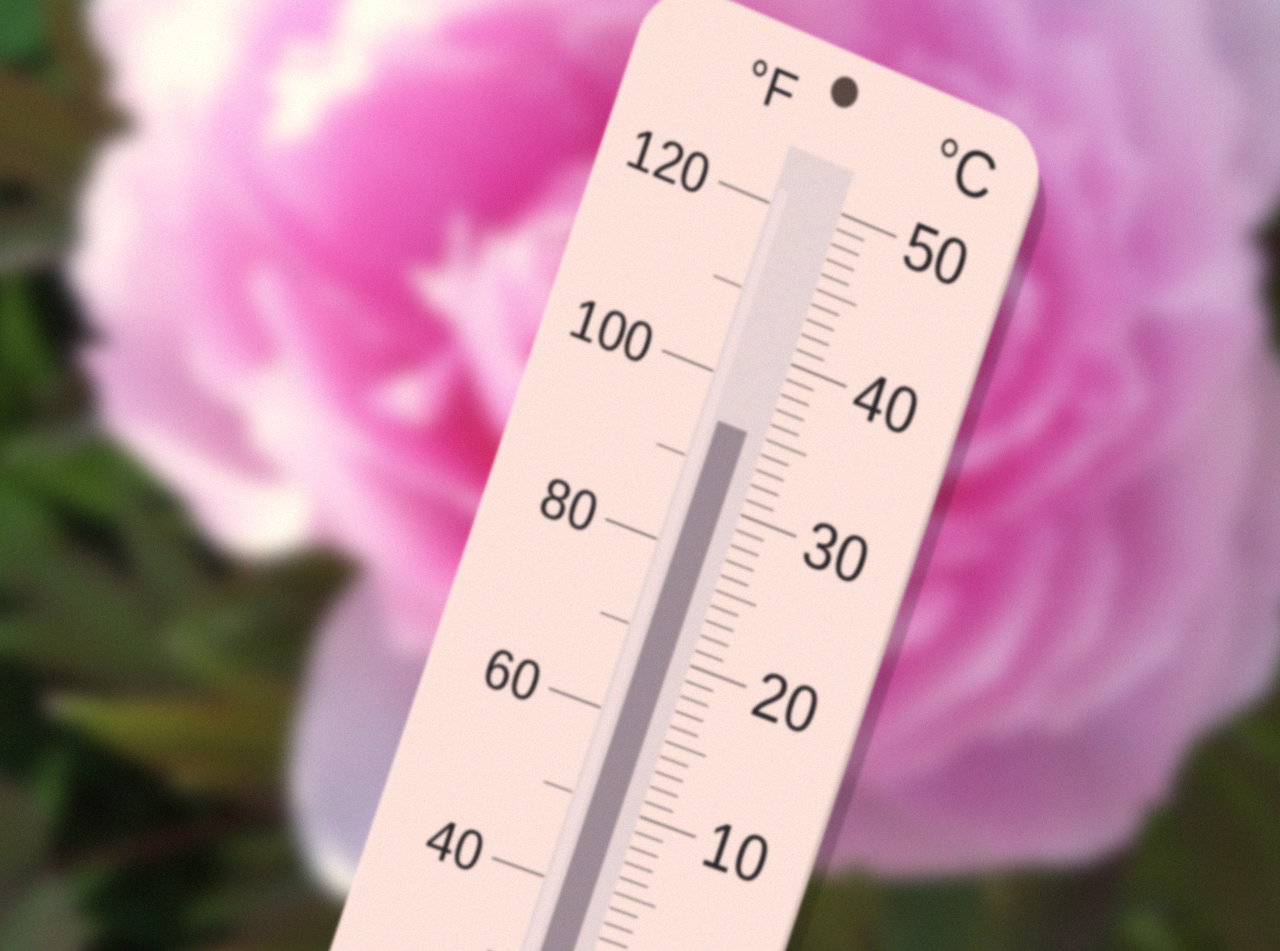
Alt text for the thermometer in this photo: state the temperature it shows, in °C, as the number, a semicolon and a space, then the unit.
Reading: 35; °C
